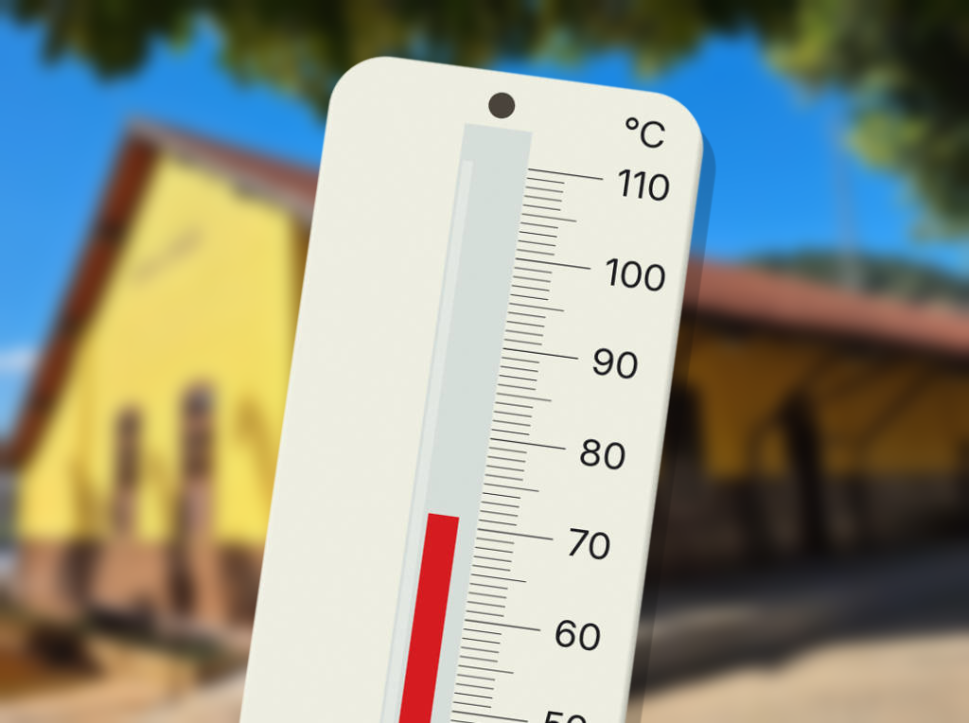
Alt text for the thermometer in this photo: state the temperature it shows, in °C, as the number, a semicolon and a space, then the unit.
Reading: 71; °C
